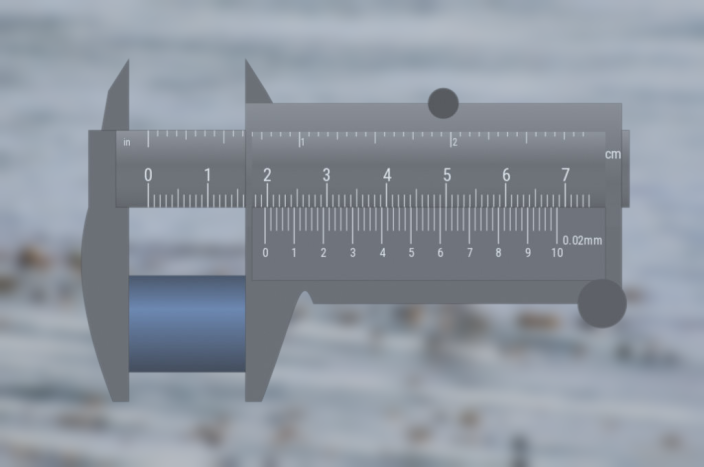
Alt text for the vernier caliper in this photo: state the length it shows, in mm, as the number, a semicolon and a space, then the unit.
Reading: 19.6; mm
